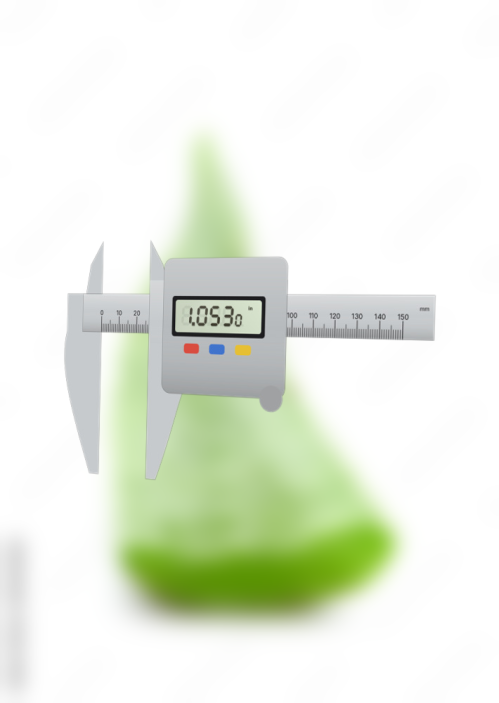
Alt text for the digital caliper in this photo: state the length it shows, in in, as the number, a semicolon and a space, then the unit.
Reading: 1.0530; in
